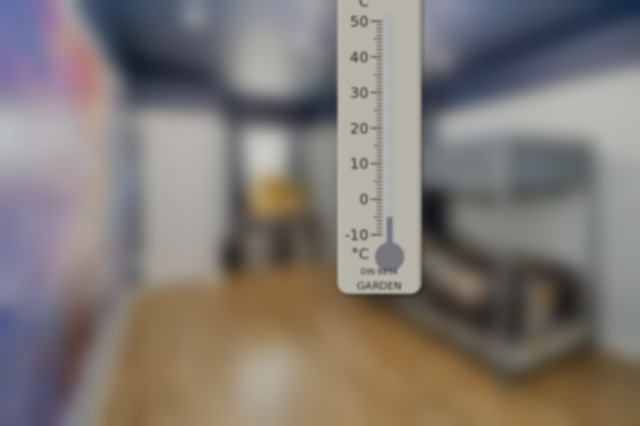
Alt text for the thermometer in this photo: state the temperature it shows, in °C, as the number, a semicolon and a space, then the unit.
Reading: -5; °C
